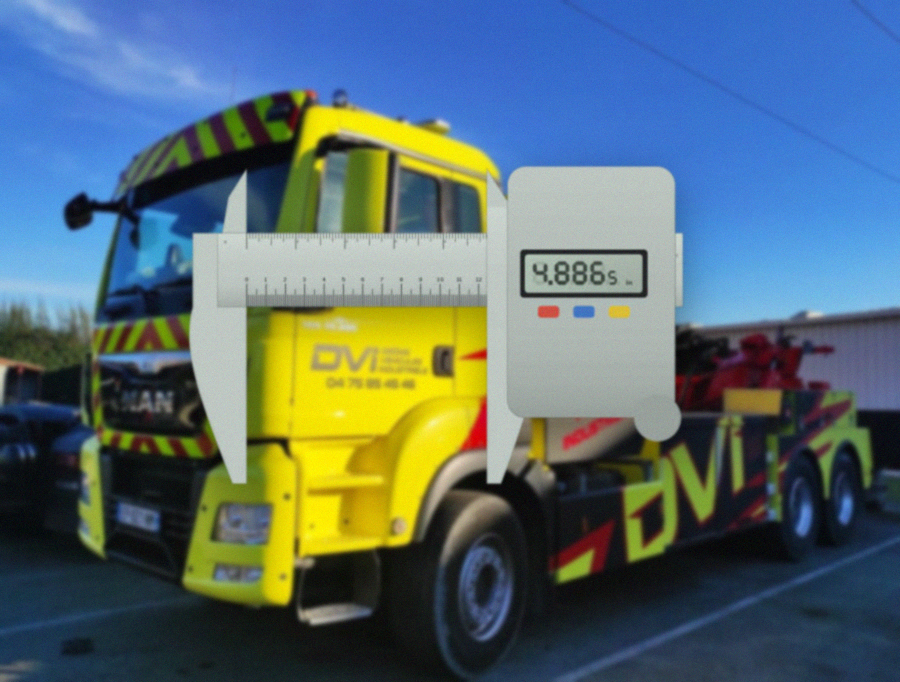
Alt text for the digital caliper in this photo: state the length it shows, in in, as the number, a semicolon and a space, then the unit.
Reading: 4.8865; in
